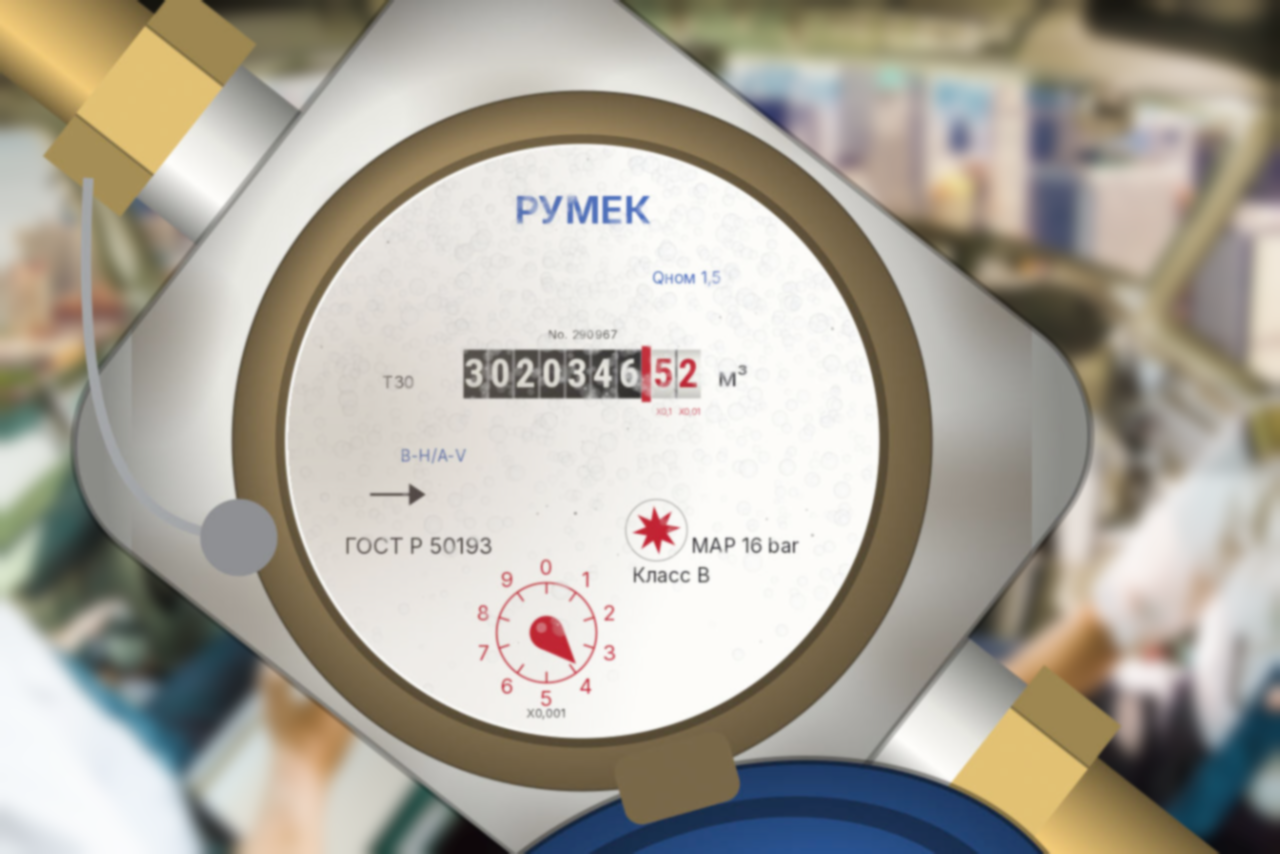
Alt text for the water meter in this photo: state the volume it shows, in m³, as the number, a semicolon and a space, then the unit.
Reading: 3020346.523; m³
